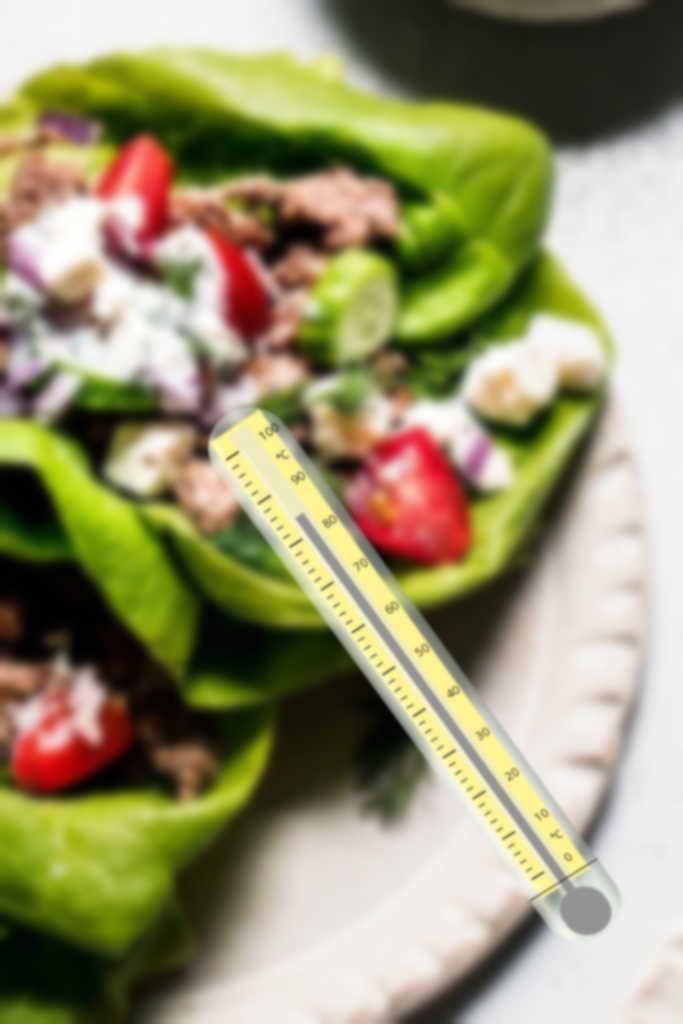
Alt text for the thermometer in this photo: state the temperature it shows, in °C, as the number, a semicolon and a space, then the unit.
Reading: 84; °C
